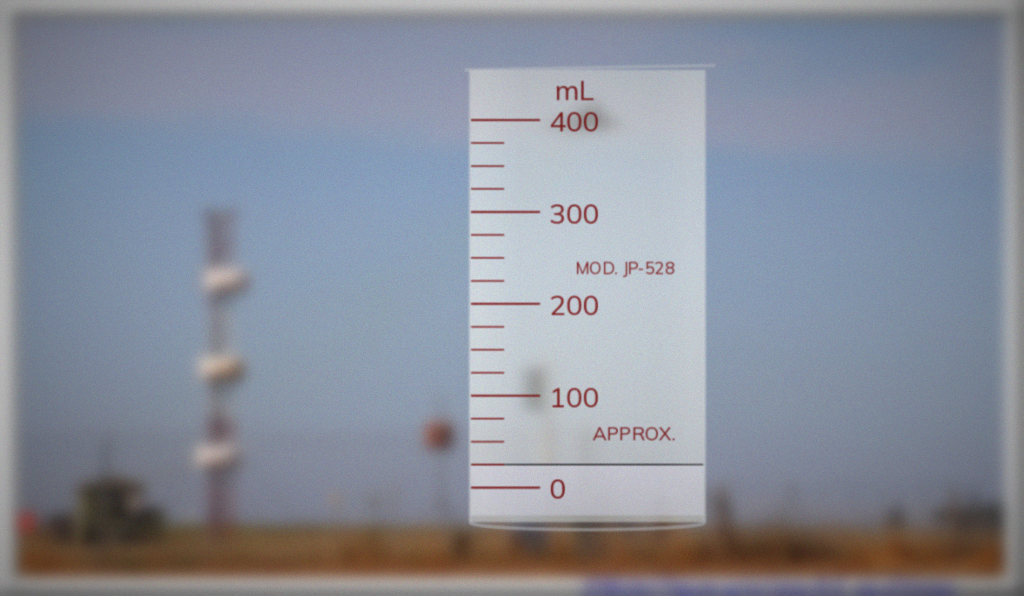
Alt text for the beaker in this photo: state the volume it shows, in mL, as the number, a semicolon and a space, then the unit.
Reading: 25; mL
